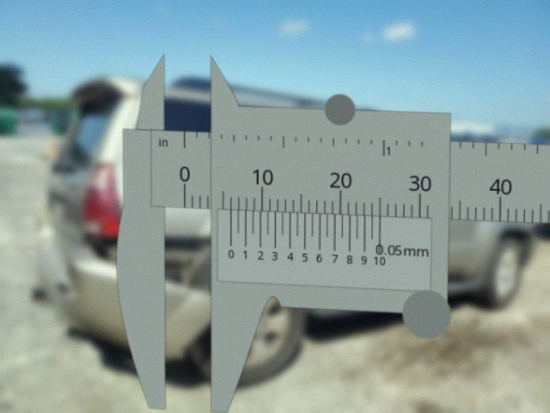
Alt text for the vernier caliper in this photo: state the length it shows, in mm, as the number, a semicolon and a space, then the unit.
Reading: 6.0; mm
